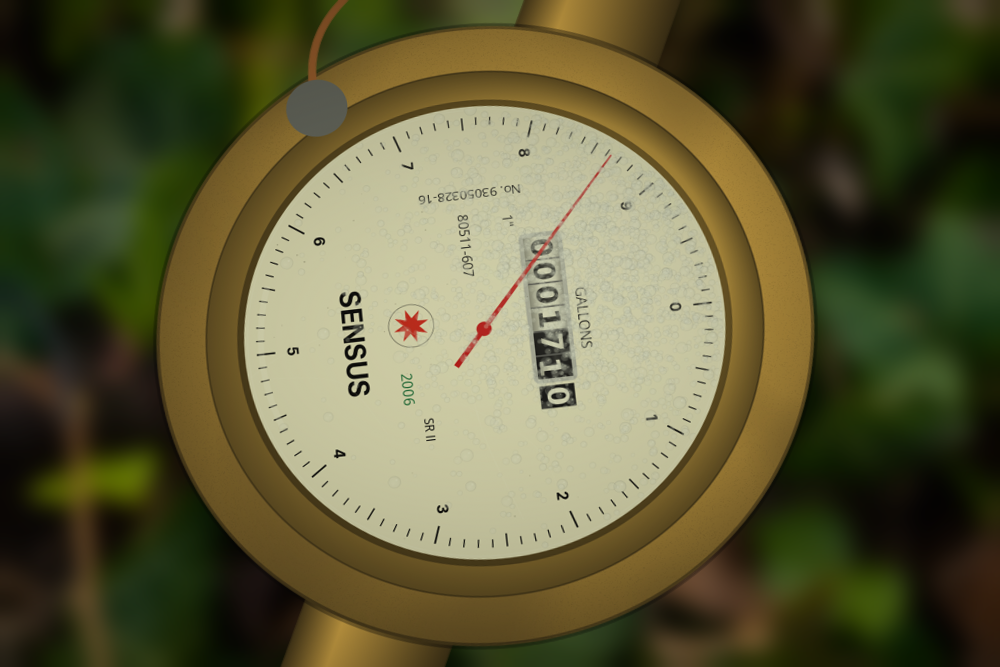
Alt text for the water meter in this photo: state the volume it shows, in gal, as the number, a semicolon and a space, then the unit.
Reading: 1708.6; gal
